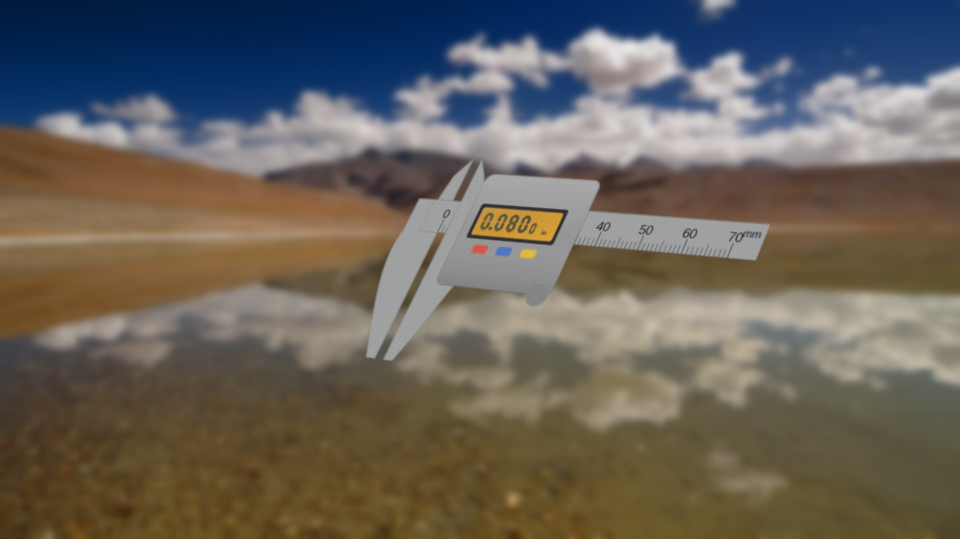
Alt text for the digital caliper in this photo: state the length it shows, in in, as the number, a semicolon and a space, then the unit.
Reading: 0.0800; in
